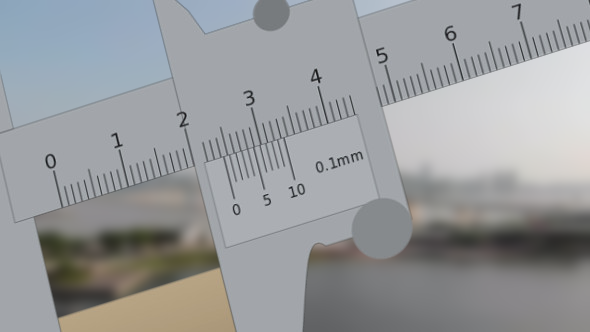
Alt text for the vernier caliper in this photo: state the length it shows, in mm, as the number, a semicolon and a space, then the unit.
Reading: 24.4; mm
